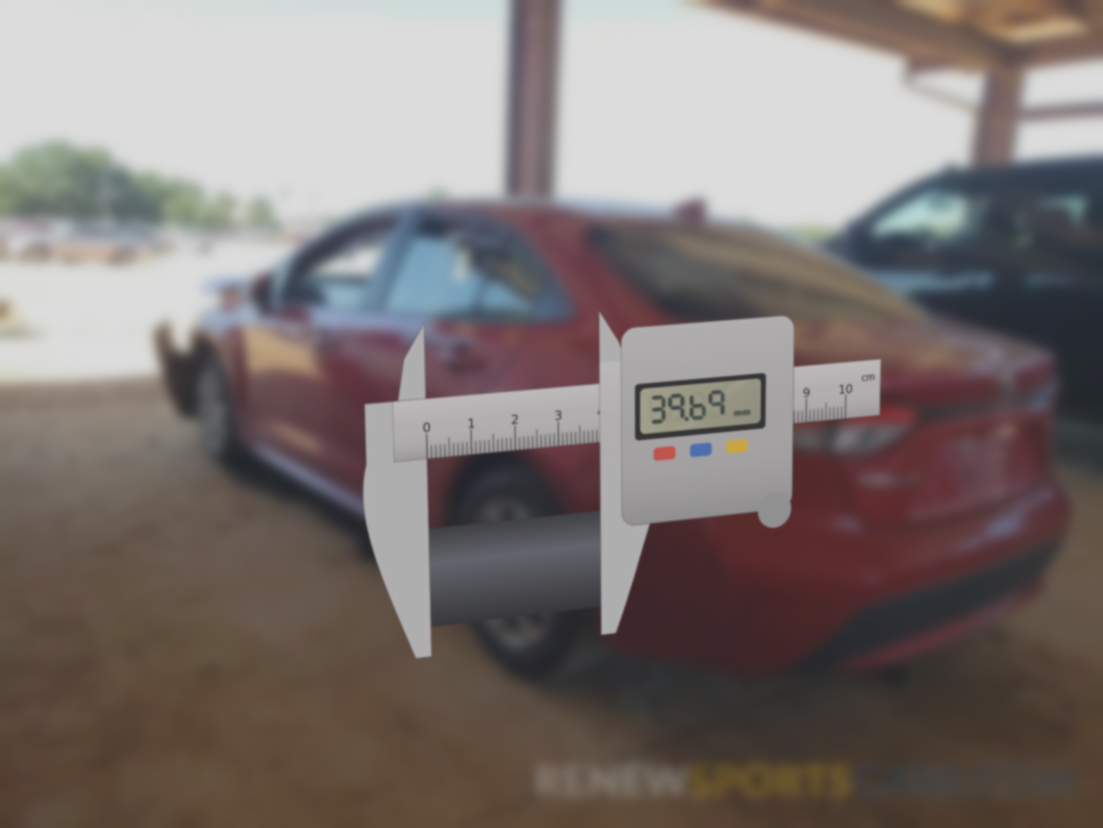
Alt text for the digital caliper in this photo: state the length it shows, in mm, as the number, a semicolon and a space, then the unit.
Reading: 39.69; mm
